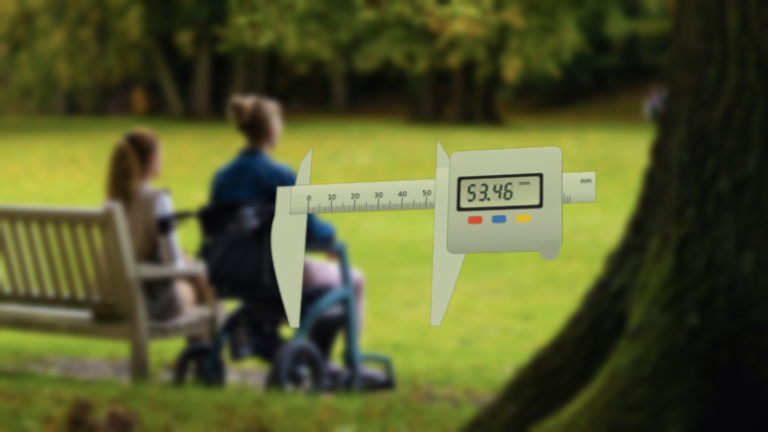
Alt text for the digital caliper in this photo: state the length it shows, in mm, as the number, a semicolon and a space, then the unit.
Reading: 53.46; mm
